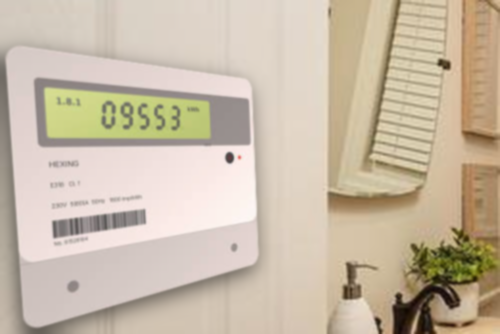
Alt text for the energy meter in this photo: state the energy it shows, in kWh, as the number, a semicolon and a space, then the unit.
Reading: 9553; kWh
